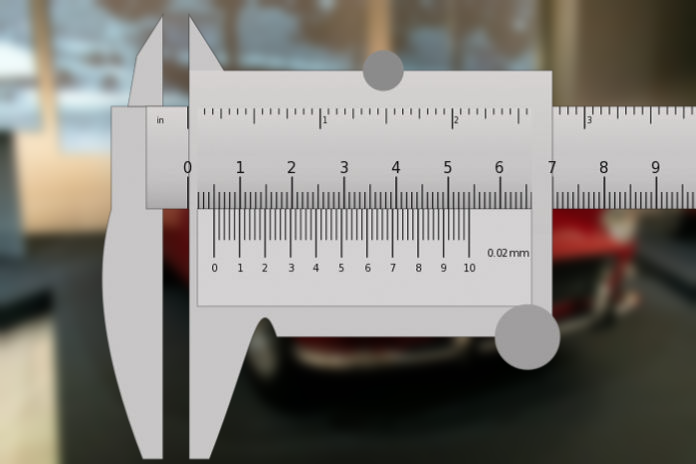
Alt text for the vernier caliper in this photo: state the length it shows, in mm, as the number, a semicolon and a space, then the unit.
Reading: 5.0; mm
